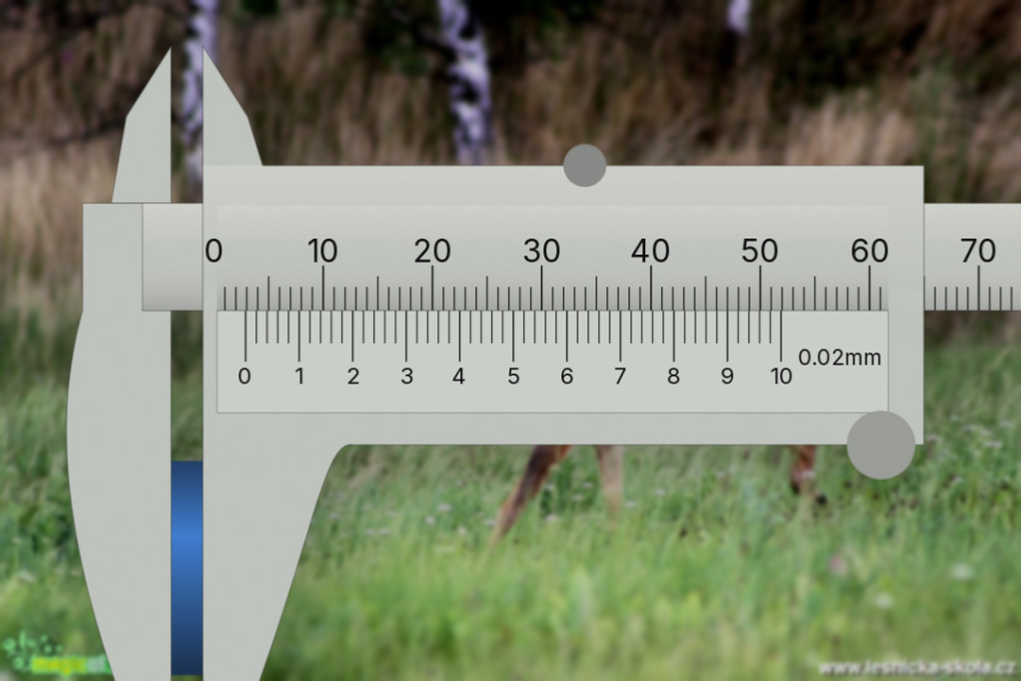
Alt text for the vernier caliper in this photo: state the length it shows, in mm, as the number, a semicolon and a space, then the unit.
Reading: 2.9; mm
